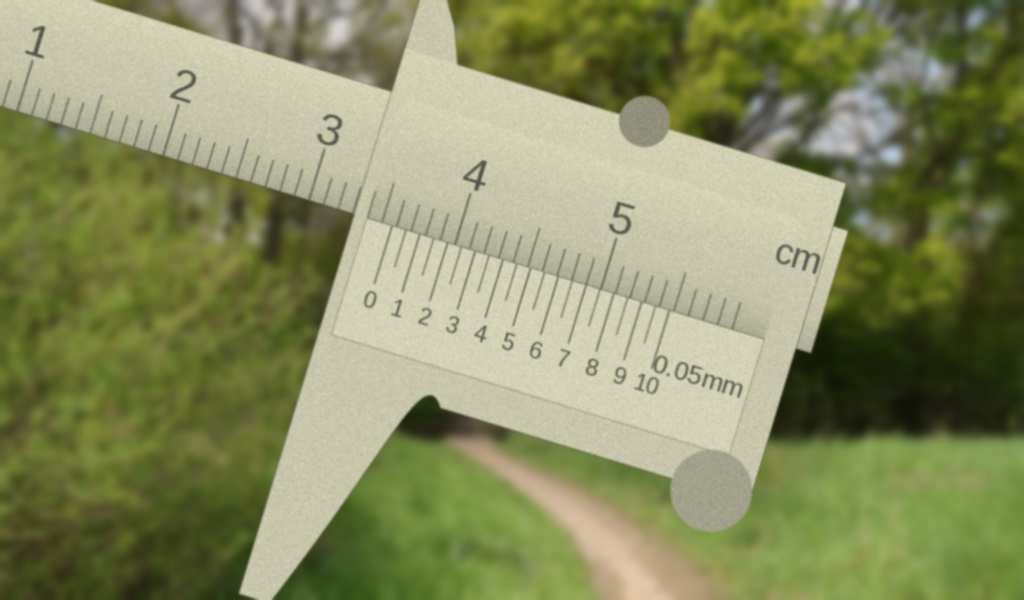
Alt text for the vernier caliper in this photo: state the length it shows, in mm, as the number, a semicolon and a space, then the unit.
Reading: 35.7; mm
